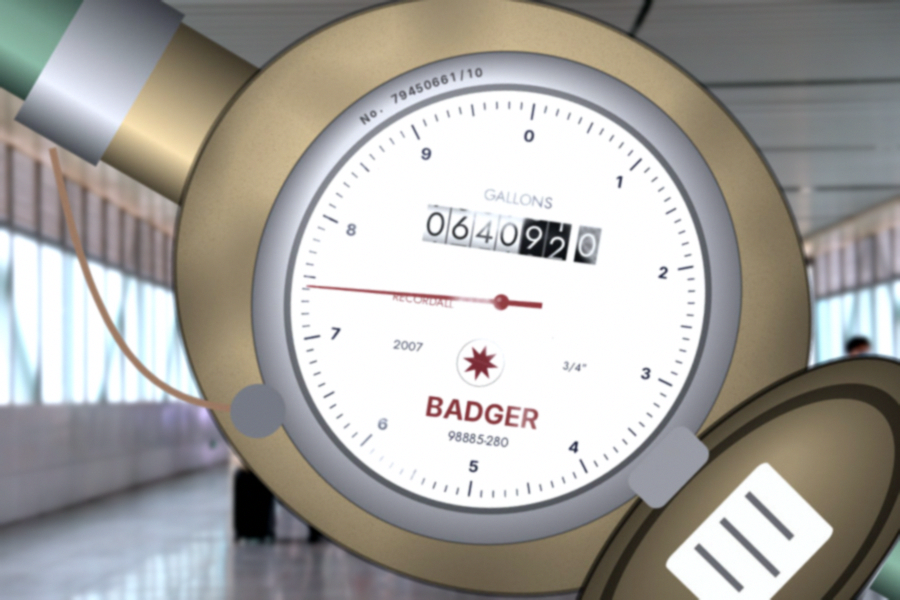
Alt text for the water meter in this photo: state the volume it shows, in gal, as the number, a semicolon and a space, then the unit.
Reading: 640917.4; gal
